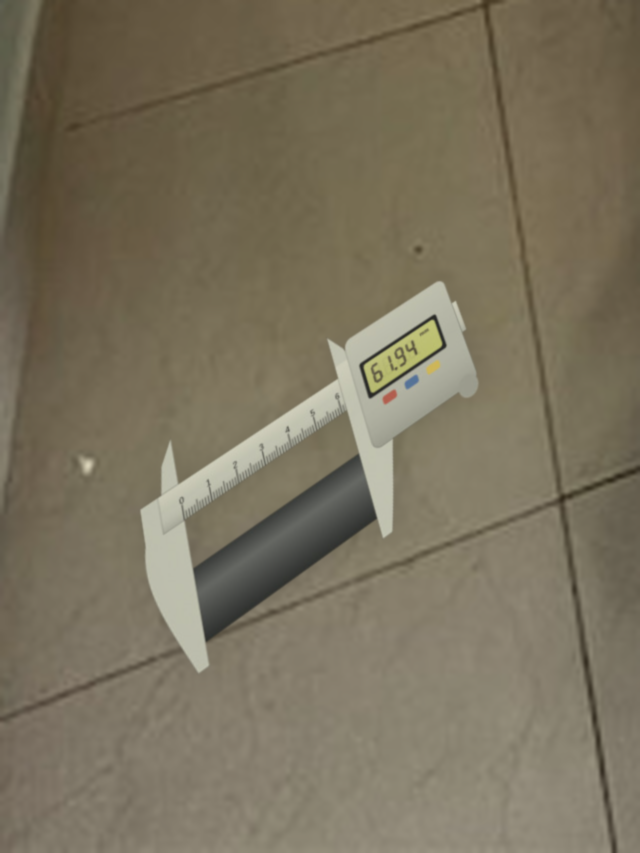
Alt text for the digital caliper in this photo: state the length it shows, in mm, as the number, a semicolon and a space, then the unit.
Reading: 61.94; mm
